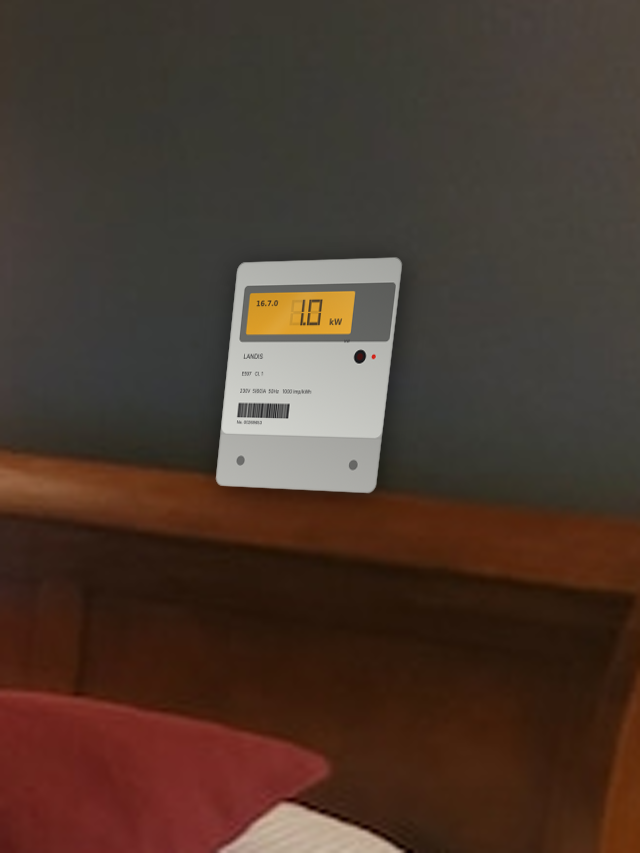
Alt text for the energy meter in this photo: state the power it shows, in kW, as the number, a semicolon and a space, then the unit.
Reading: 1.0; kW
